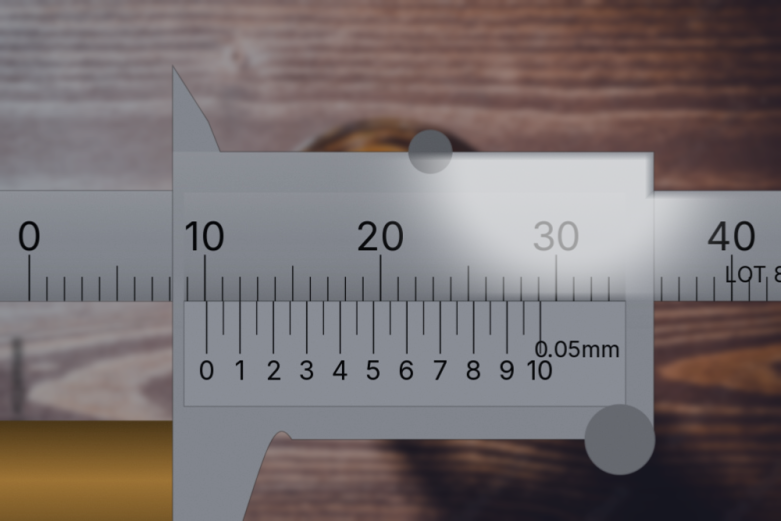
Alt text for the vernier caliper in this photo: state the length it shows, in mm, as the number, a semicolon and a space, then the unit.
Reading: 10.1; mm
